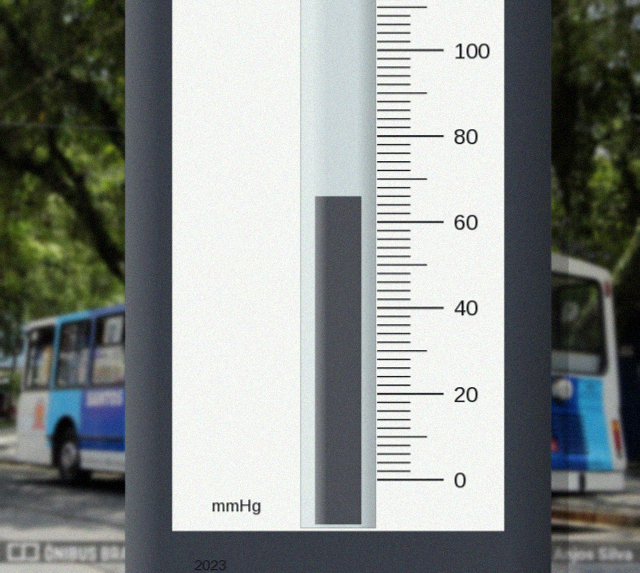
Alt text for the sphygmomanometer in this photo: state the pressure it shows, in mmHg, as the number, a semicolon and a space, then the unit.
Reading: 66; mmHg
